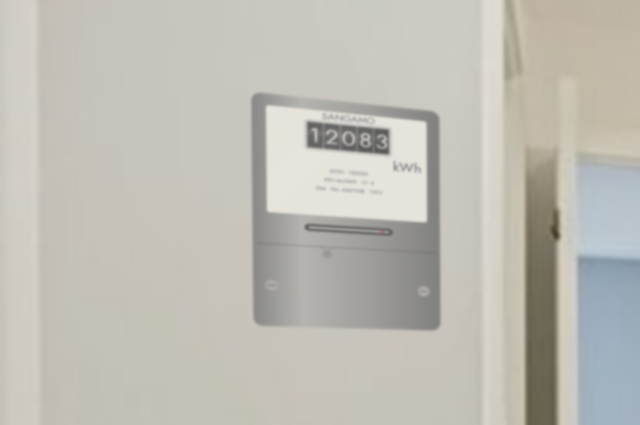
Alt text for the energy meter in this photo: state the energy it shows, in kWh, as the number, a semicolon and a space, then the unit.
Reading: 12083; kWh
